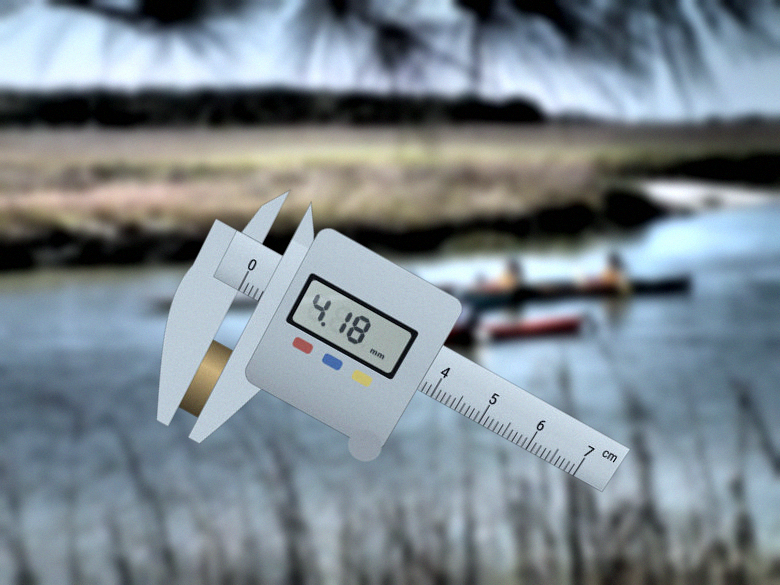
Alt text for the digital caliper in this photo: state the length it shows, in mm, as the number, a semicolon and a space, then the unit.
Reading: 4.18; mm
